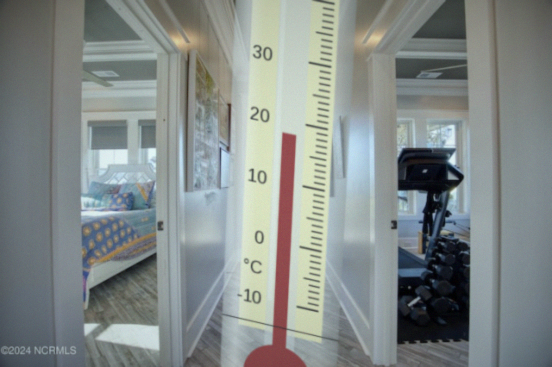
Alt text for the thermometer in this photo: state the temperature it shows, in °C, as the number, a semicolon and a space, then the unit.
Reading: 18; °C
